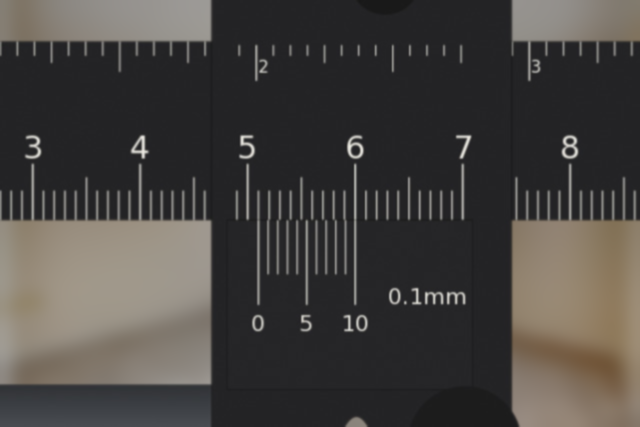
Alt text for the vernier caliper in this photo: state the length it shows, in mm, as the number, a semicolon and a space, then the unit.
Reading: 51.0; mm
